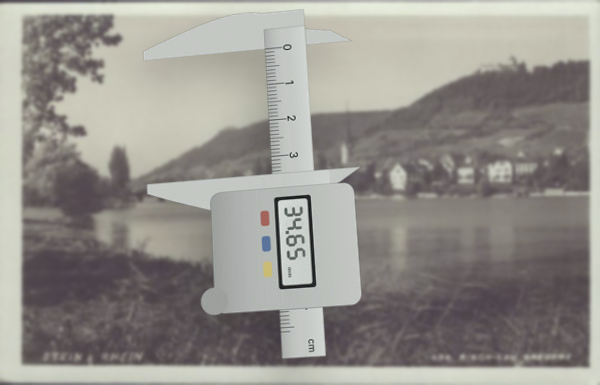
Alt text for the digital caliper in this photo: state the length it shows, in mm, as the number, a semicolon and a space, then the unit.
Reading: 34.65; mm
